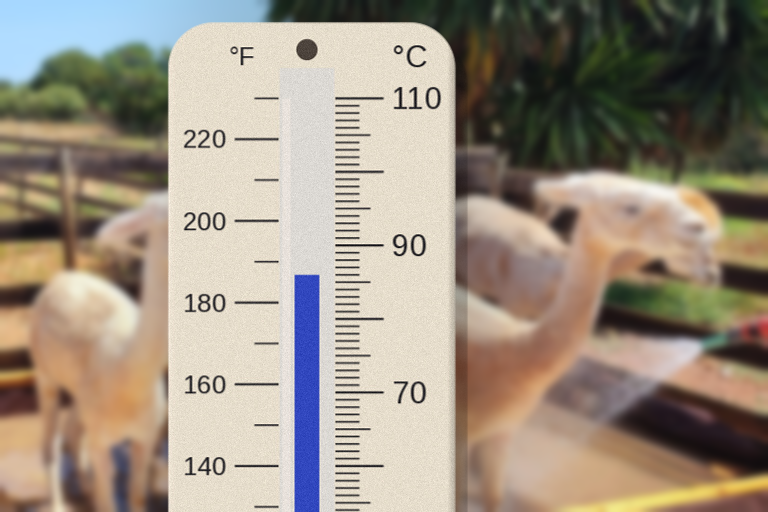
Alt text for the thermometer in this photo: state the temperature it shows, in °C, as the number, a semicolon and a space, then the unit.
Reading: 86; °C
